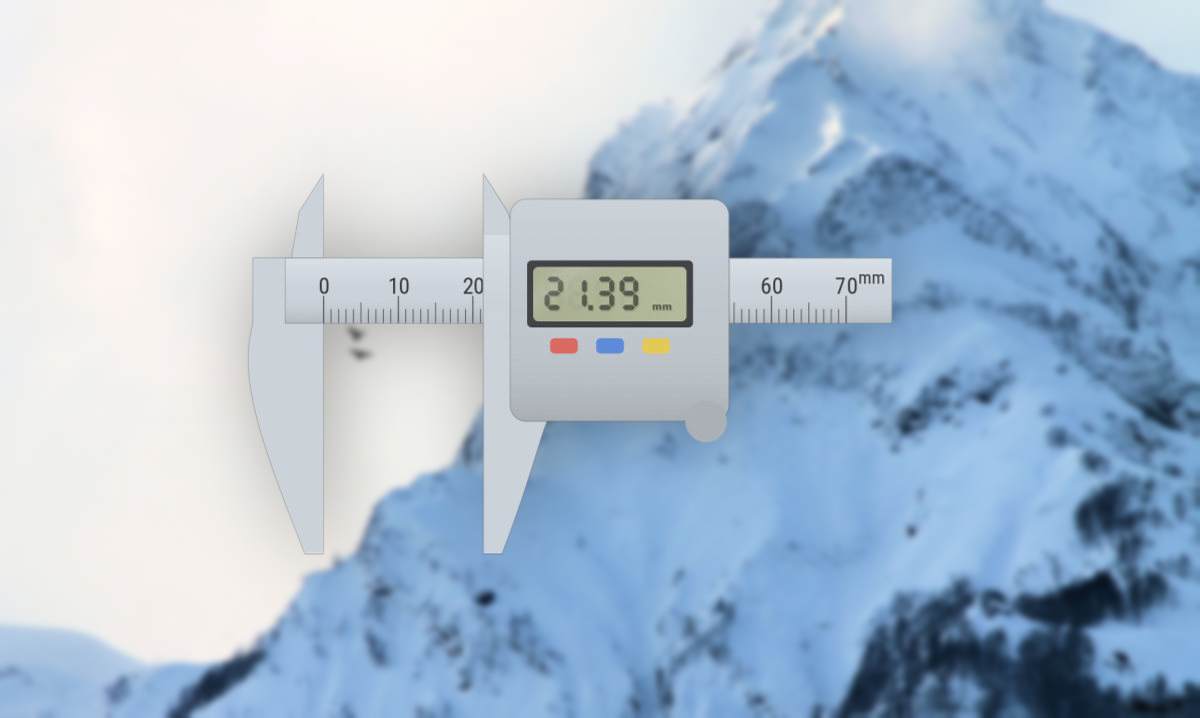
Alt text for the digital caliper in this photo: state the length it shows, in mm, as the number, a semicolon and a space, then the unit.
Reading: 21.39; mm
